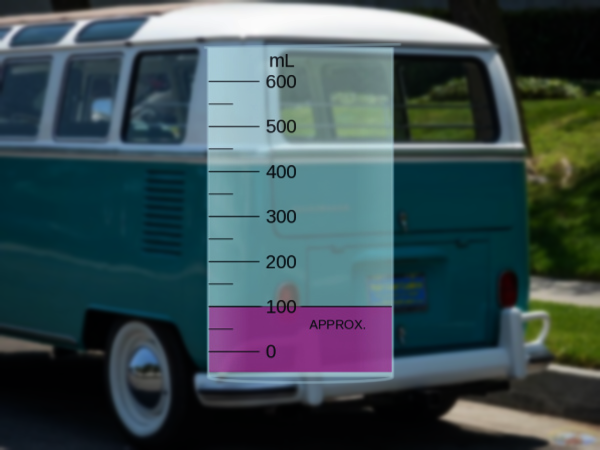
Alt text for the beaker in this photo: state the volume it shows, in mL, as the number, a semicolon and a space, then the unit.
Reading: 100; mL
